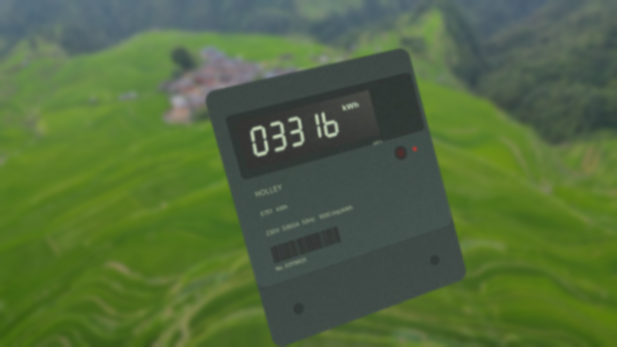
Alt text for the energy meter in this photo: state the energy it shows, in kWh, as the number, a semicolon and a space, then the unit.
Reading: 3316; kWh
